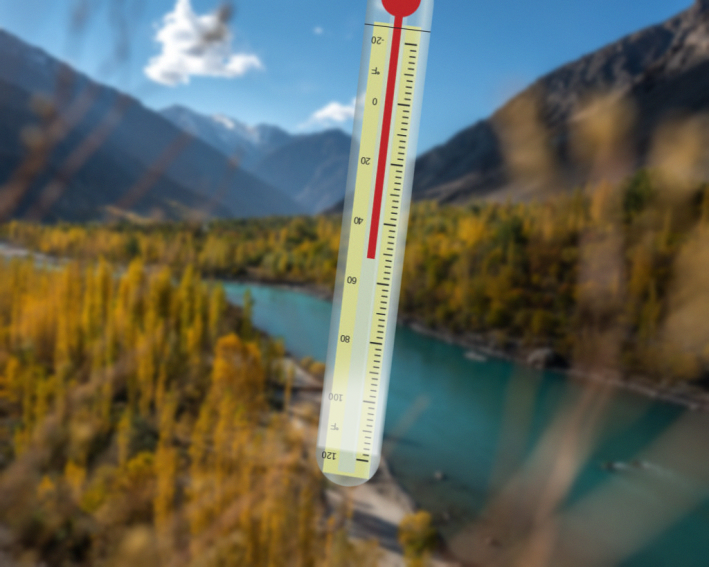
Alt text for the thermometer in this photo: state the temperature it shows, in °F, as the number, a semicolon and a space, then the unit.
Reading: 52; °F
